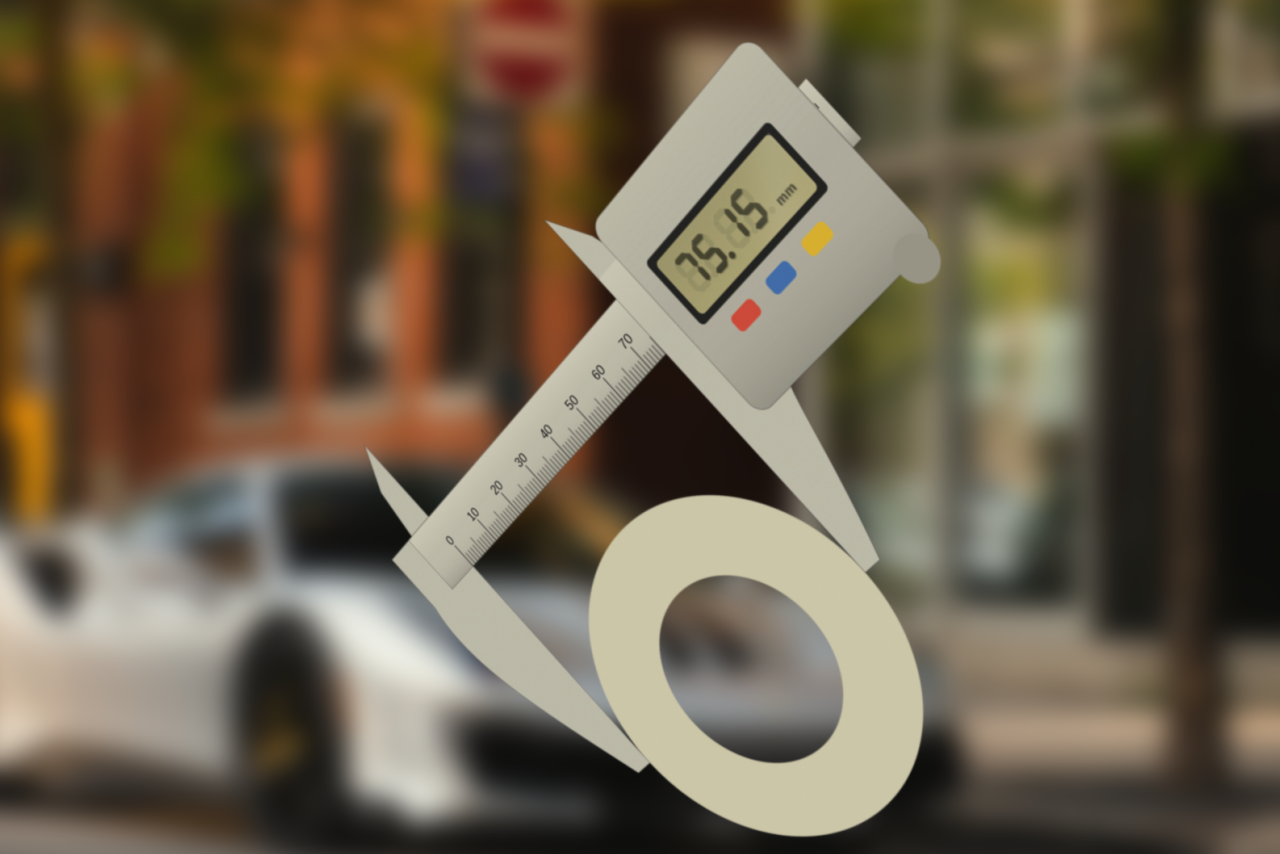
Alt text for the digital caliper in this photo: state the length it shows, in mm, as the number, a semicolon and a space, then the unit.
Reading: 75.15; mm
